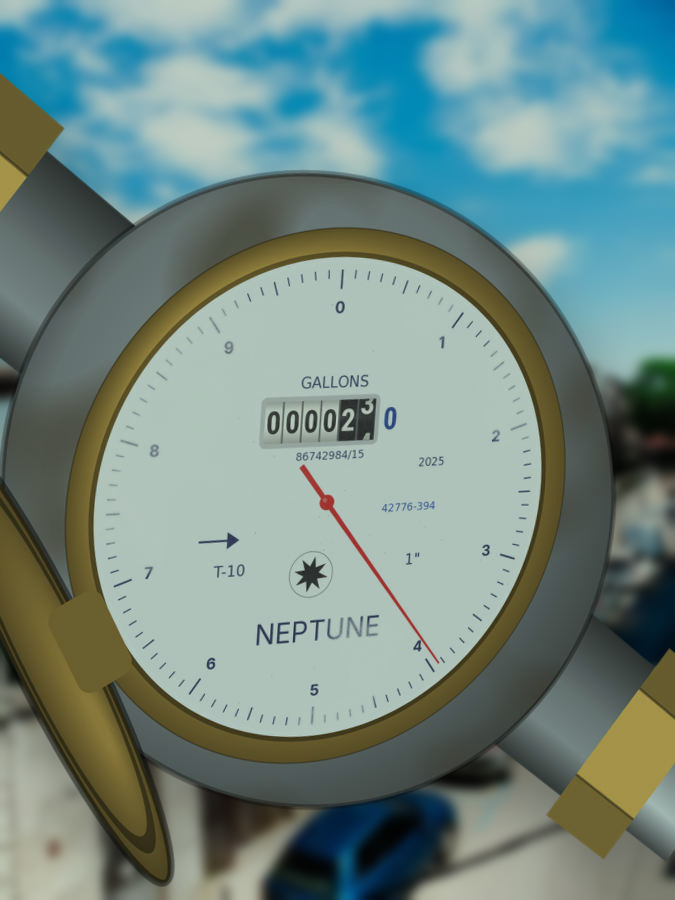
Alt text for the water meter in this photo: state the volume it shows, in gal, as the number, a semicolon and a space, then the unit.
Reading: 233.9; gal
